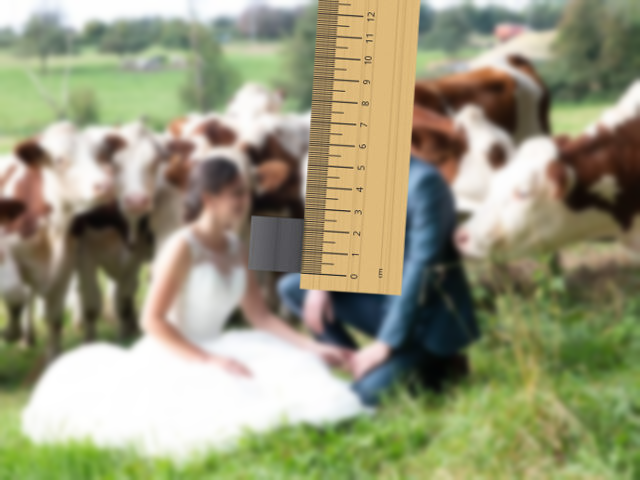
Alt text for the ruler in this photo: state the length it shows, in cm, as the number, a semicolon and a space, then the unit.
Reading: 2.5; cm
